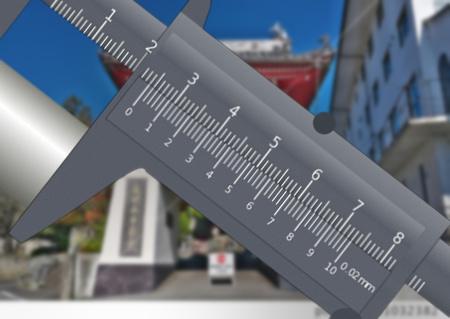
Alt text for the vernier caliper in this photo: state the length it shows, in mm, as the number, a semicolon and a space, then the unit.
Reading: 24.0; mm
